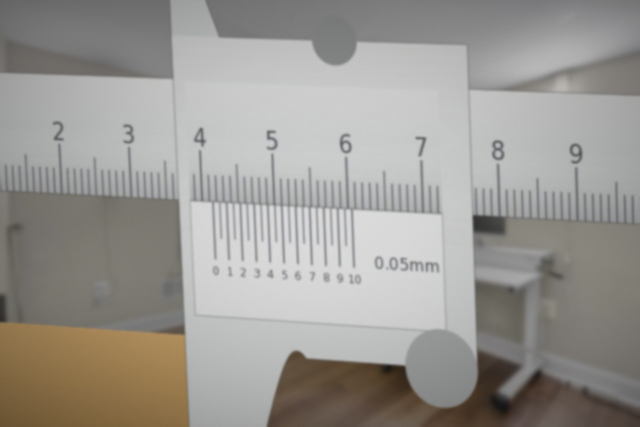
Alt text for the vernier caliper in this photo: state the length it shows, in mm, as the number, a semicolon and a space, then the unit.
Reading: 41.5; mm
